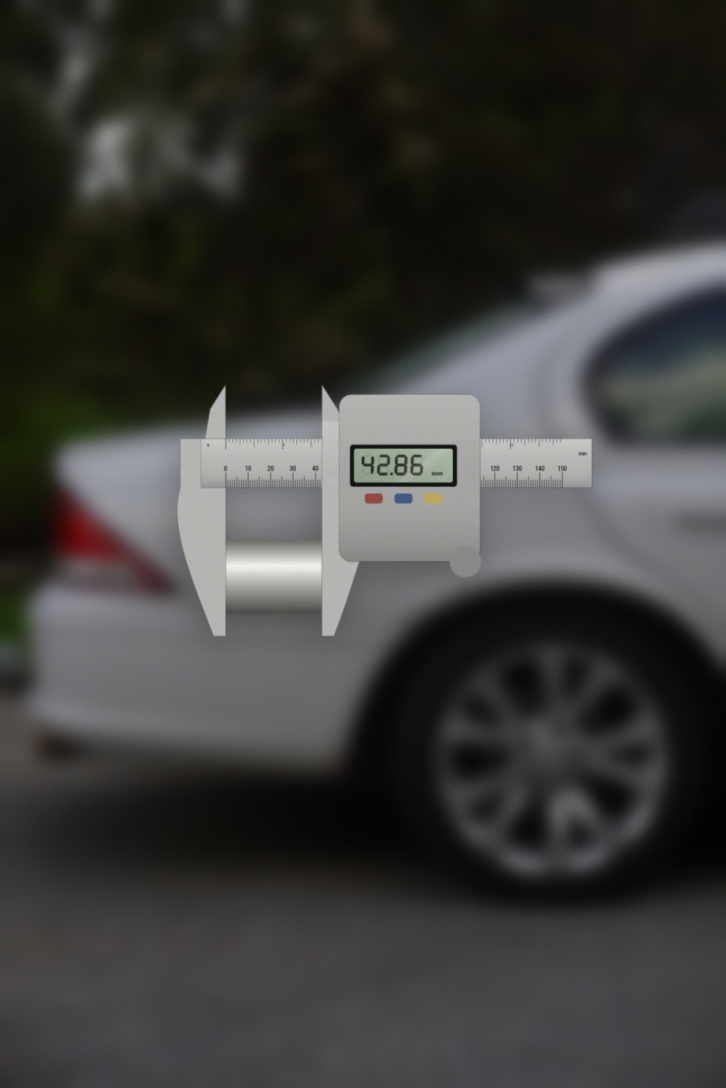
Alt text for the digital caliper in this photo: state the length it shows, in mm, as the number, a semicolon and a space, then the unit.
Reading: 42.86; mm
